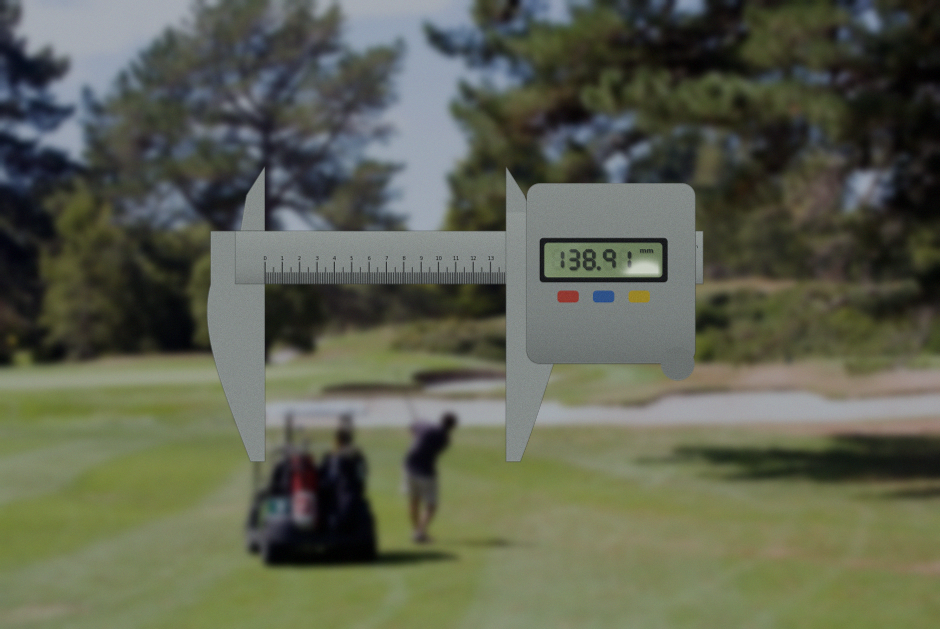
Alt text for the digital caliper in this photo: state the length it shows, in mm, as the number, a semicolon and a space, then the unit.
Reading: 138.91; mm
